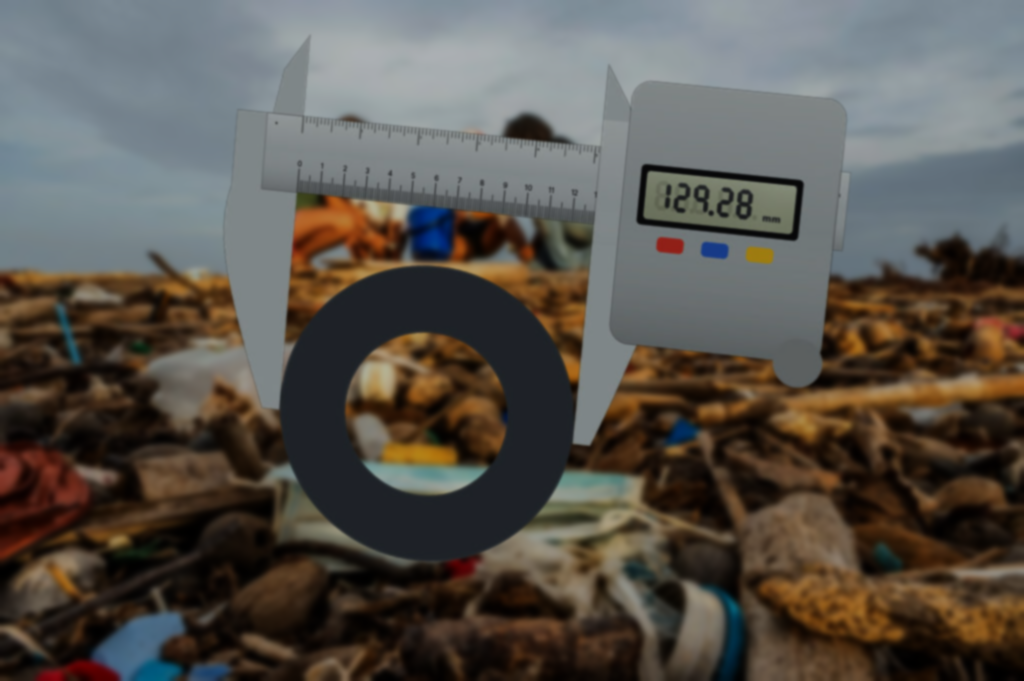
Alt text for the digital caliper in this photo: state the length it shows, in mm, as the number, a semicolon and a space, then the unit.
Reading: 129.28; mm
